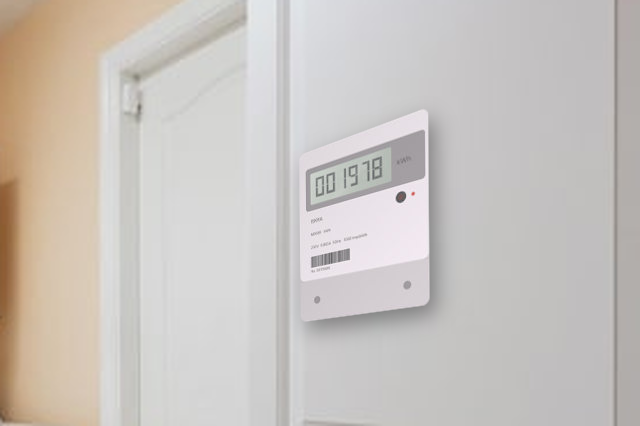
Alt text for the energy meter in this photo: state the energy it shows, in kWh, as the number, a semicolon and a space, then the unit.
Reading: 1978; kWh
